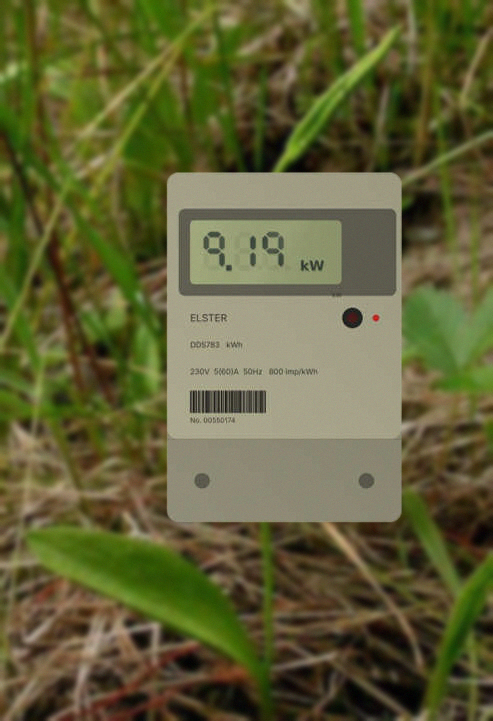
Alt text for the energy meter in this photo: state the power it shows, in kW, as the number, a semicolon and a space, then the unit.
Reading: 9.19; kW
